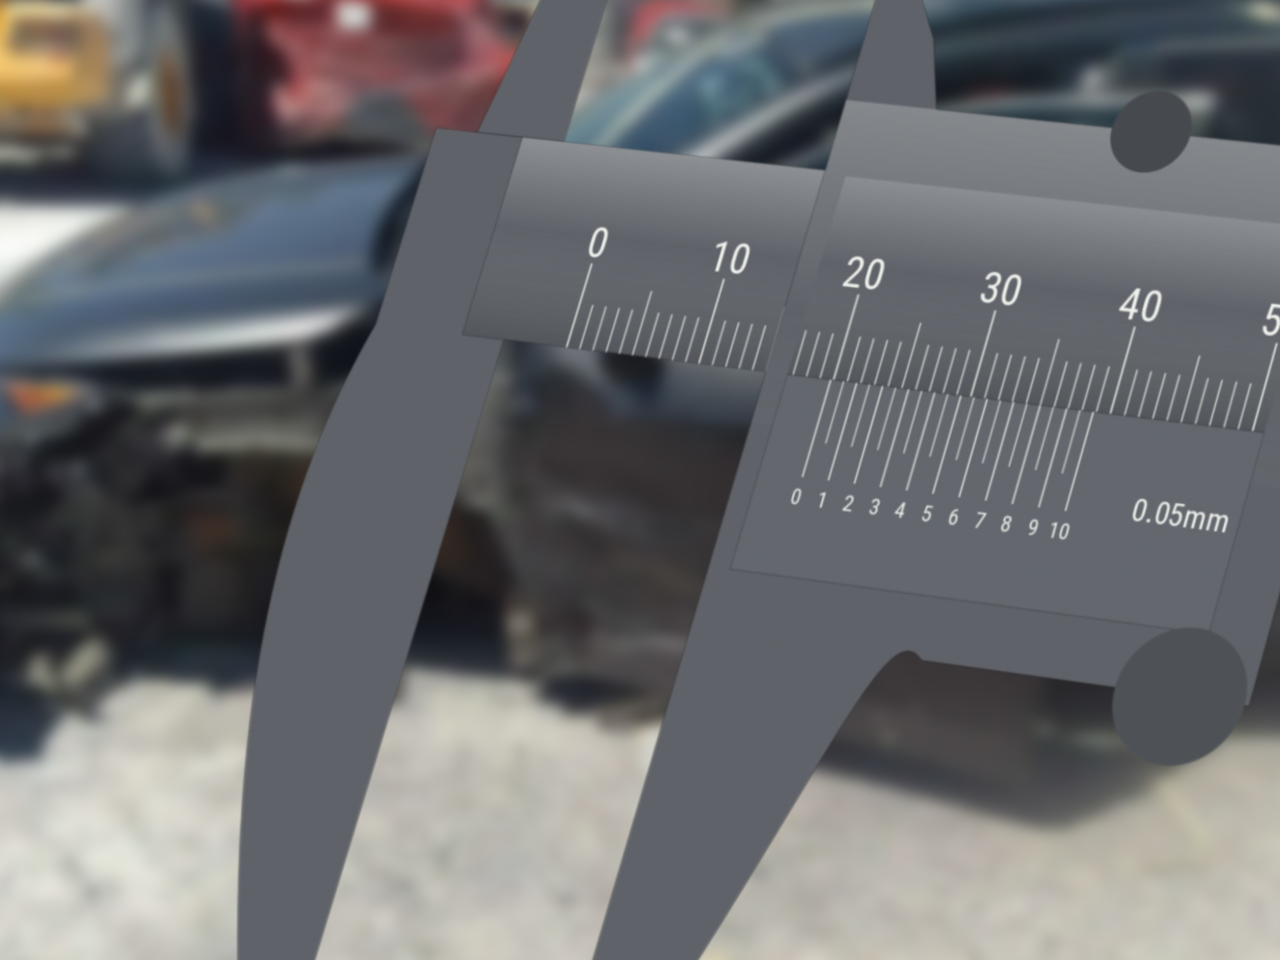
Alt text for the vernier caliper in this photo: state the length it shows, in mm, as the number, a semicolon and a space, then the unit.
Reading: 19.8; mm
